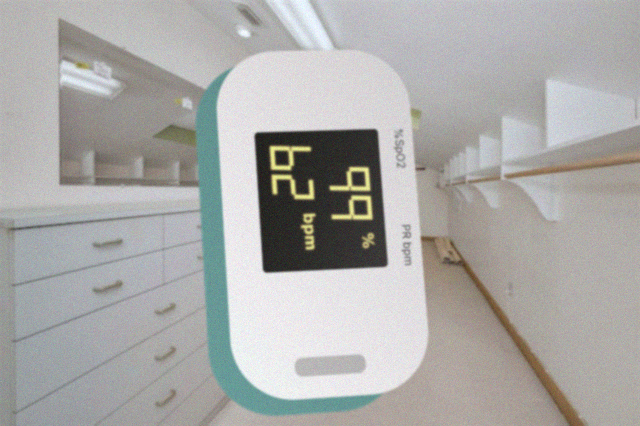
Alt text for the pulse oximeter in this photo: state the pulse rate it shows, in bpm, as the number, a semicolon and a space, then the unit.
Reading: 62; bpm
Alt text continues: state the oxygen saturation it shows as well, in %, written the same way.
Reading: 99; %
